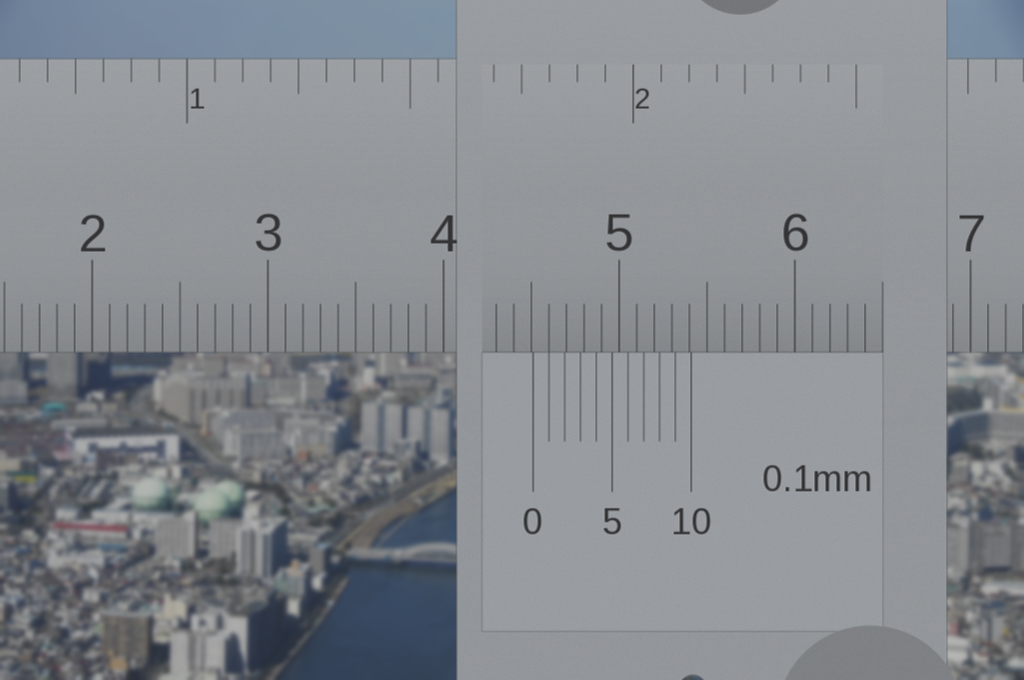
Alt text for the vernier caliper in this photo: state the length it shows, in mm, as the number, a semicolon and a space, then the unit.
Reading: 45.1; mm
